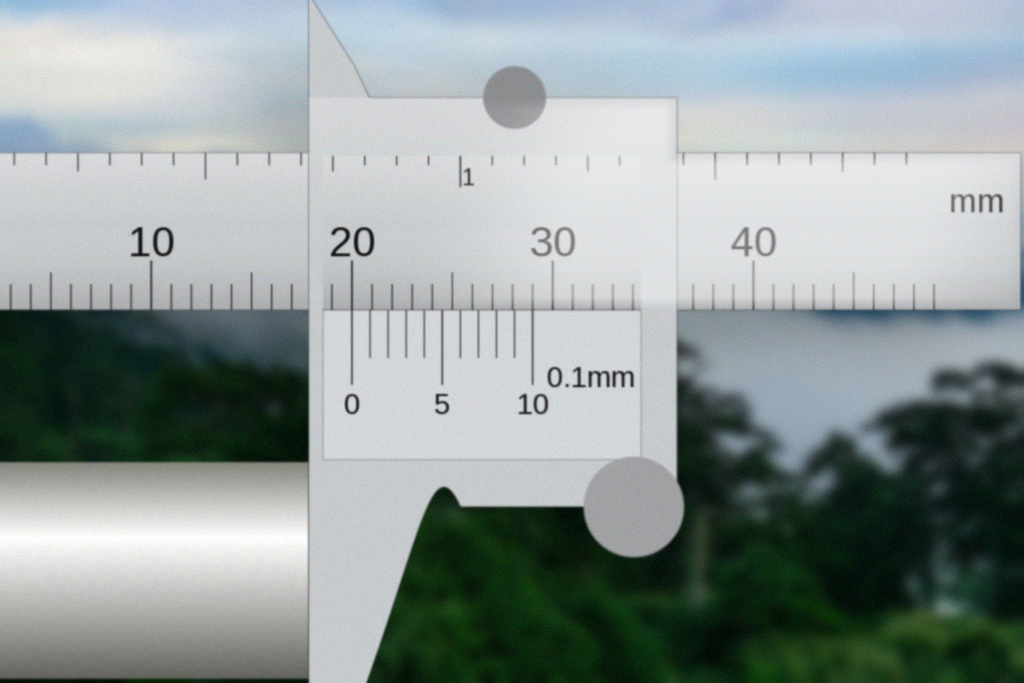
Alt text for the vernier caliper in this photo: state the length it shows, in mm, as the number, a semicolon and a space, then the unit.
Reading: 20.0; mm
